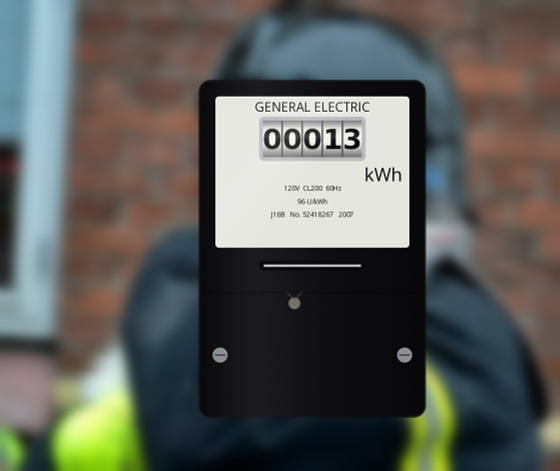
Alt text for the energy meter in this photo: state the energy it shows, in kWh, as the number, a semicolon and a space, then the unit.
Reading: 13; kWh
